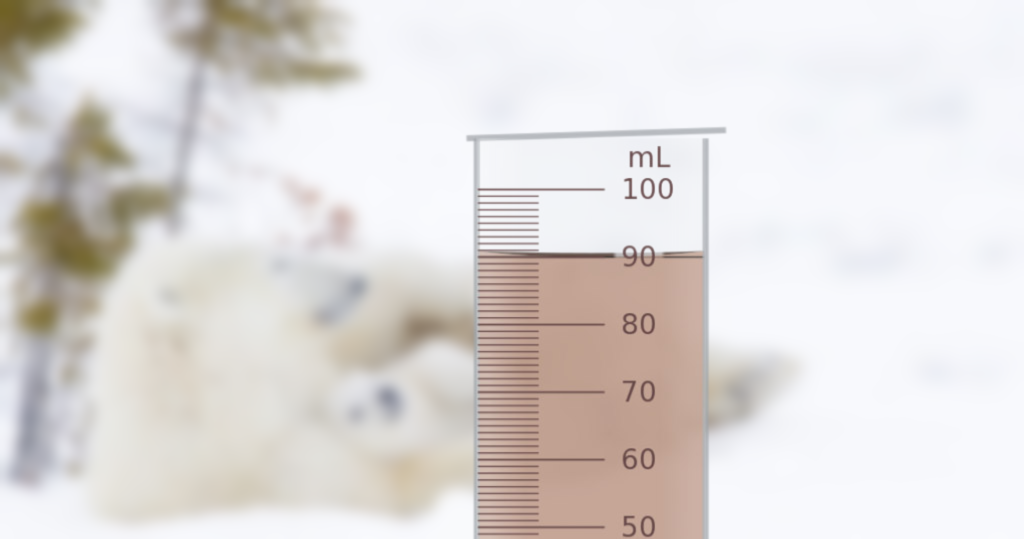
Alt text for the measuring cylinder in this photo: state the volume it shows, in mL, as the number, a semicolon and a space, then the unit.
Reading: 90; mL
